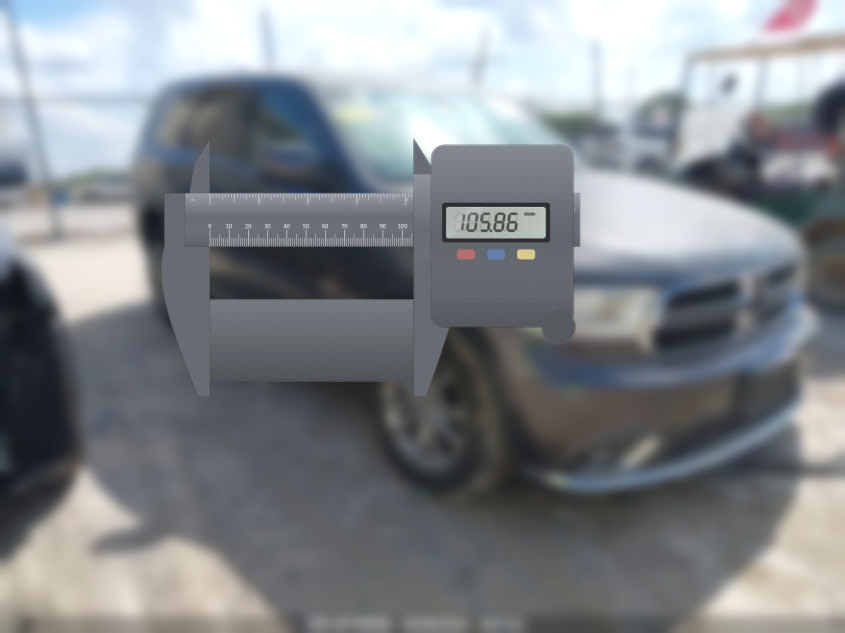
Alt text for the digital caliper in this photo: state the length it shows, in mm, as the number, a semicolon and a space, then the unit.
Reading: 105.86; mm
